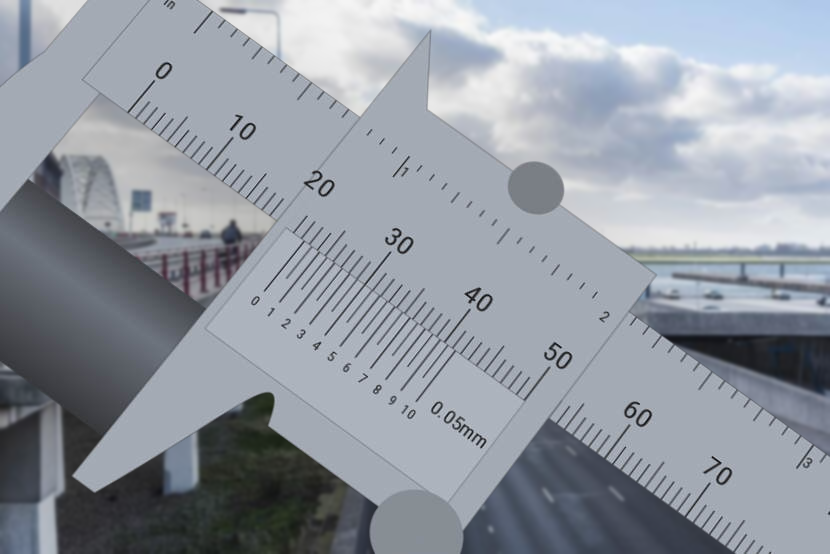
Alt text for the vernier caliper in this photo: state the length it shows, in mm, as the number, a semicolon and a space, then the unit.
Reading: 22.4; mm
